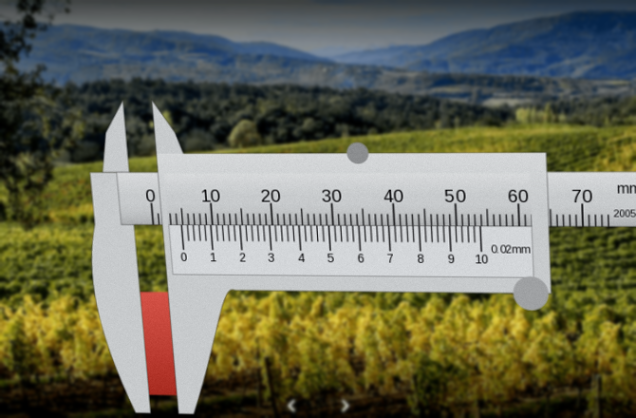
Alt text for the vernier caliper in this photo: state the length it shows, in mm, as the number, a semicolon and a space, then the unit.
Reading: 4.8; mm
